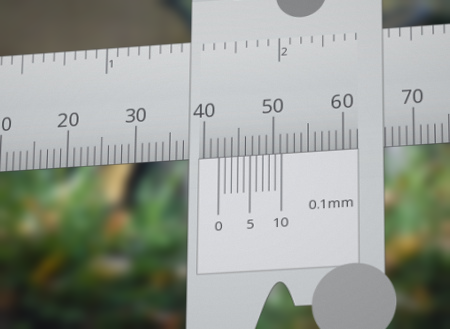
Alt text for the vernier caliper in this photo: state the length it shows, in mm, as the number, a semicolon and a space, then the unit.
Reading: 42.2; mm
